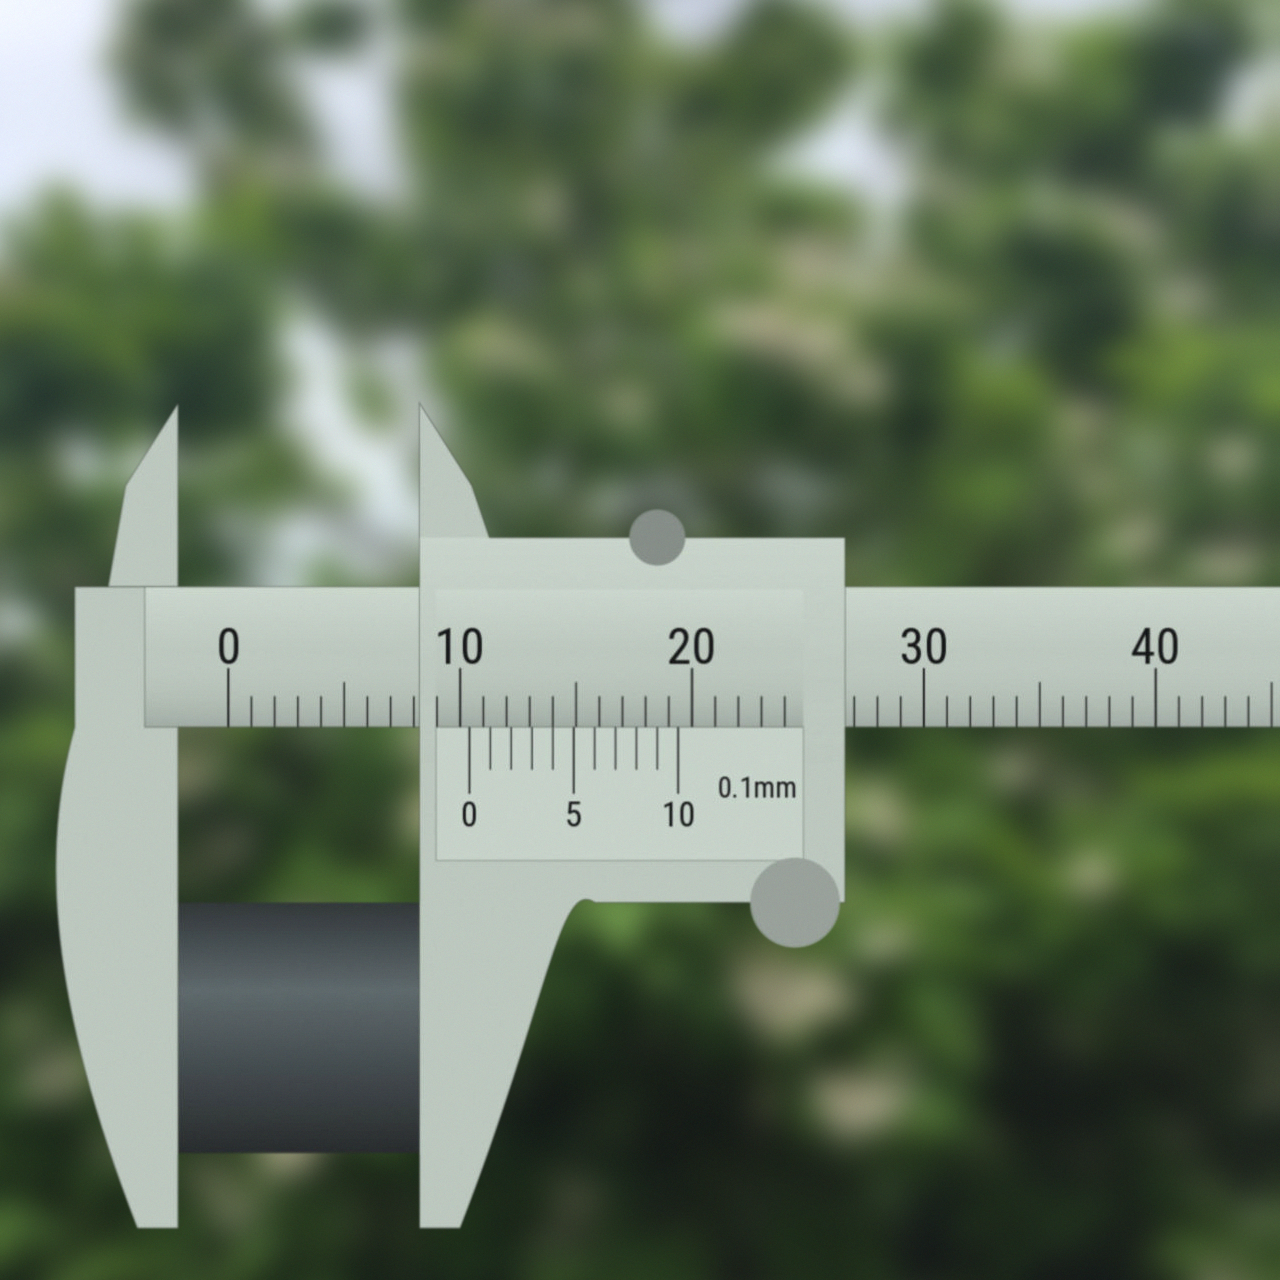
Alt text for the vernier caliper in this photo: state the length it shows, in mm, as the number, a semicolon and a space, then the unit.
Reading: 10.4; mm
